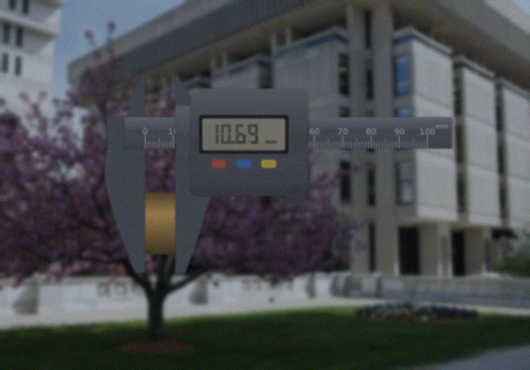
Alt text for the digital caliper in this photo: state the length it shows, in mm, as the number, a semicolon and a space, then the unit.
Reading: 10.69; mm
